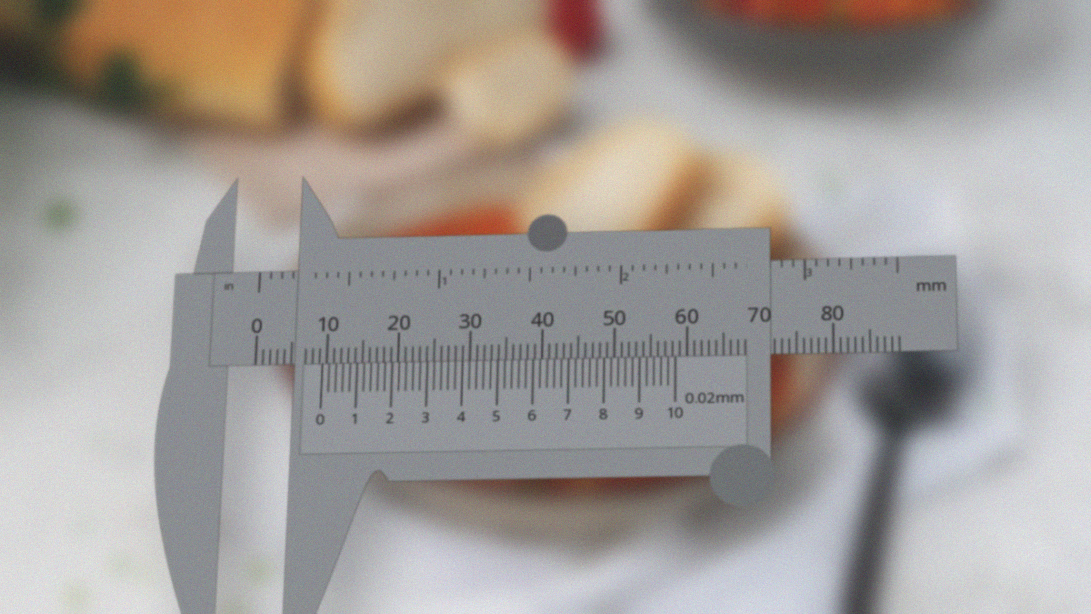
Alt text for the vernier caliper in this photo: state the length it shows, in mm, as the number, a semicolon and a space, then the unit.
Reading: 9.4; mm
